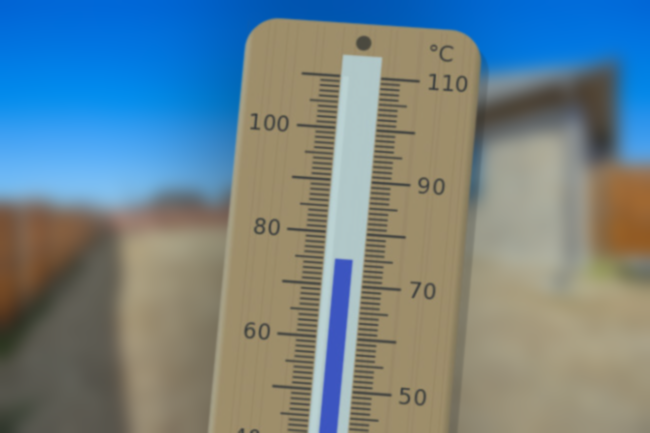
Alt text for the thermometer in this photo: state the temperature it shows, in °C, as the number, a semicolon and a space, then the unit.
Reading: 75; °C
